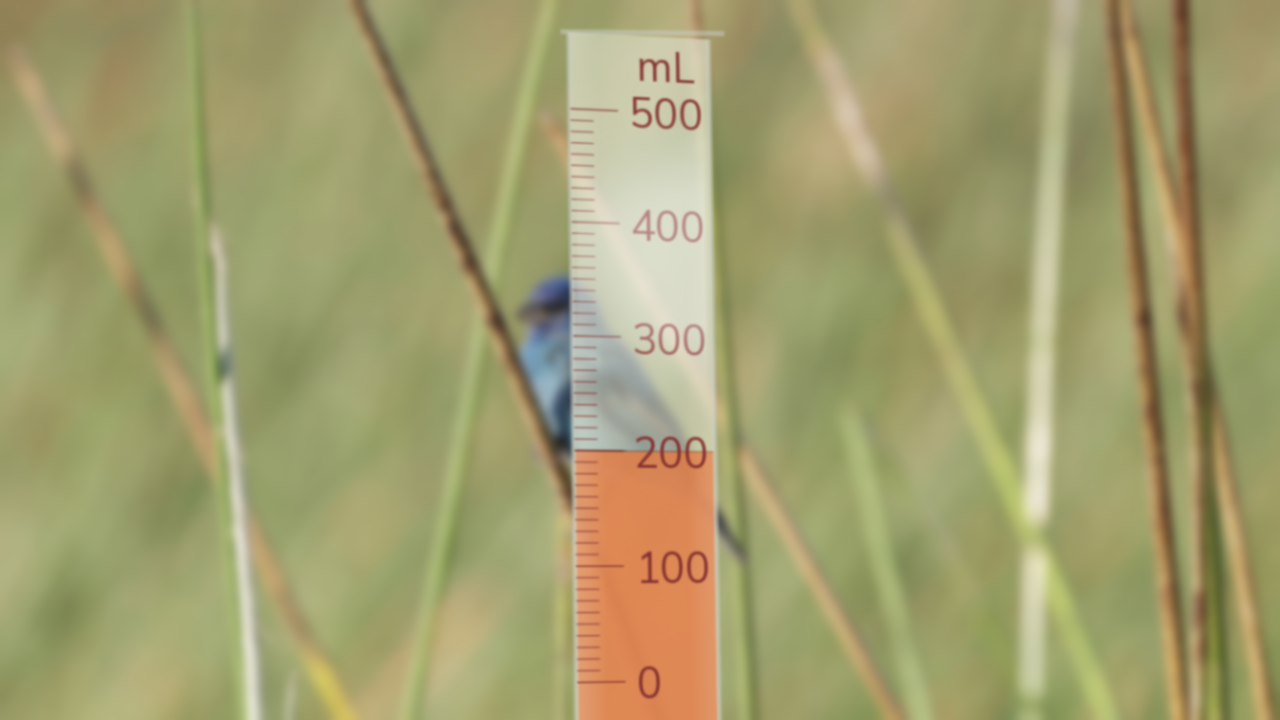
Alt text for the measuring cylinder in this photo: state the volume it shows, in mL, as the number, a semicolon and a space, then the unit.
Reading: 200; mL
